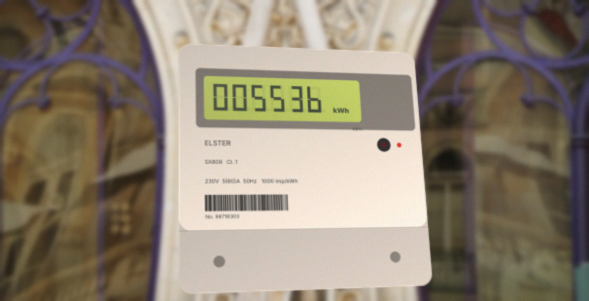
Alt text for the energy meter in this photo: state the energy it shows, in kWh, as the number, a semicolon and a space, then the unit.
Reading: 5536; kWh
